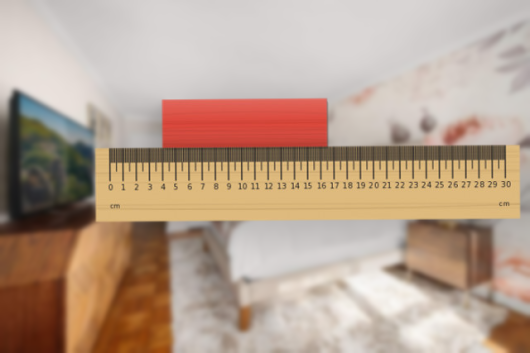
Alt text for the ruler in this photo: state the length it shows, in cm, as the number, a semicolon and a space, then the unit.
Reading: 12.5; cm
